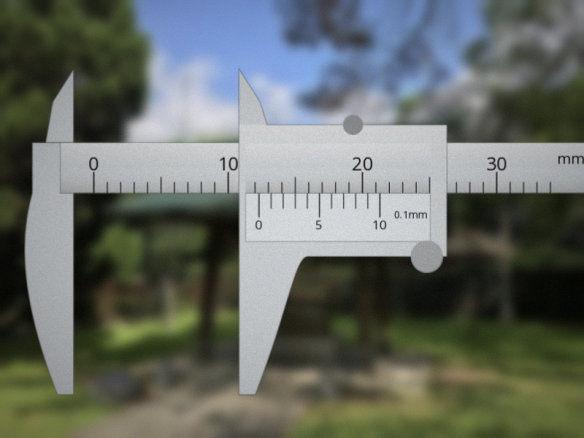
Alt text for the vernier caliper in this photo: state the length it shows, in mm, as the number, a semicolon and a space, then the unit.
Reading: 12.3; mm
